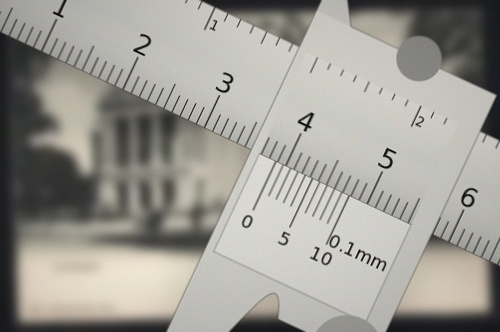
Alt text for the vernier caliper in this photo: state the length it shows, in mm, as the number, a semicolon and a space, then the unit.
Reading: 38.8; mm
